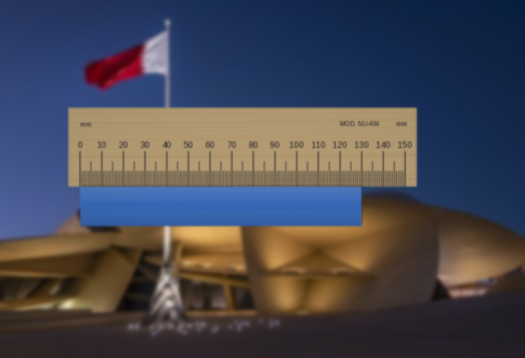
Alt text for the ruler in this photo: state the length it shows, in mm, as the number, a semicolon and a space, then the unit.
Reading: 130; mm
